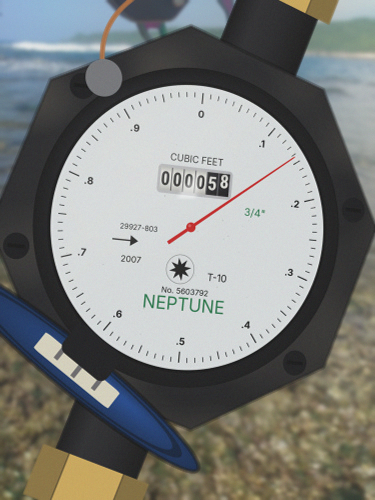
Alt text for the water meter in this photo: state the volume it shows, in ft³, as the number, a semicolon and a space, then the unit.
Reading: 58.14; ft³
